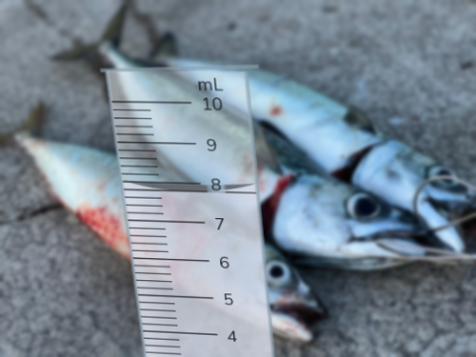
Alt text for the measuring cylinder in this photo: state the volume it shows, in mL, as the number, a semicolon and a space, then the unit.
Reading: 7.8; mL
